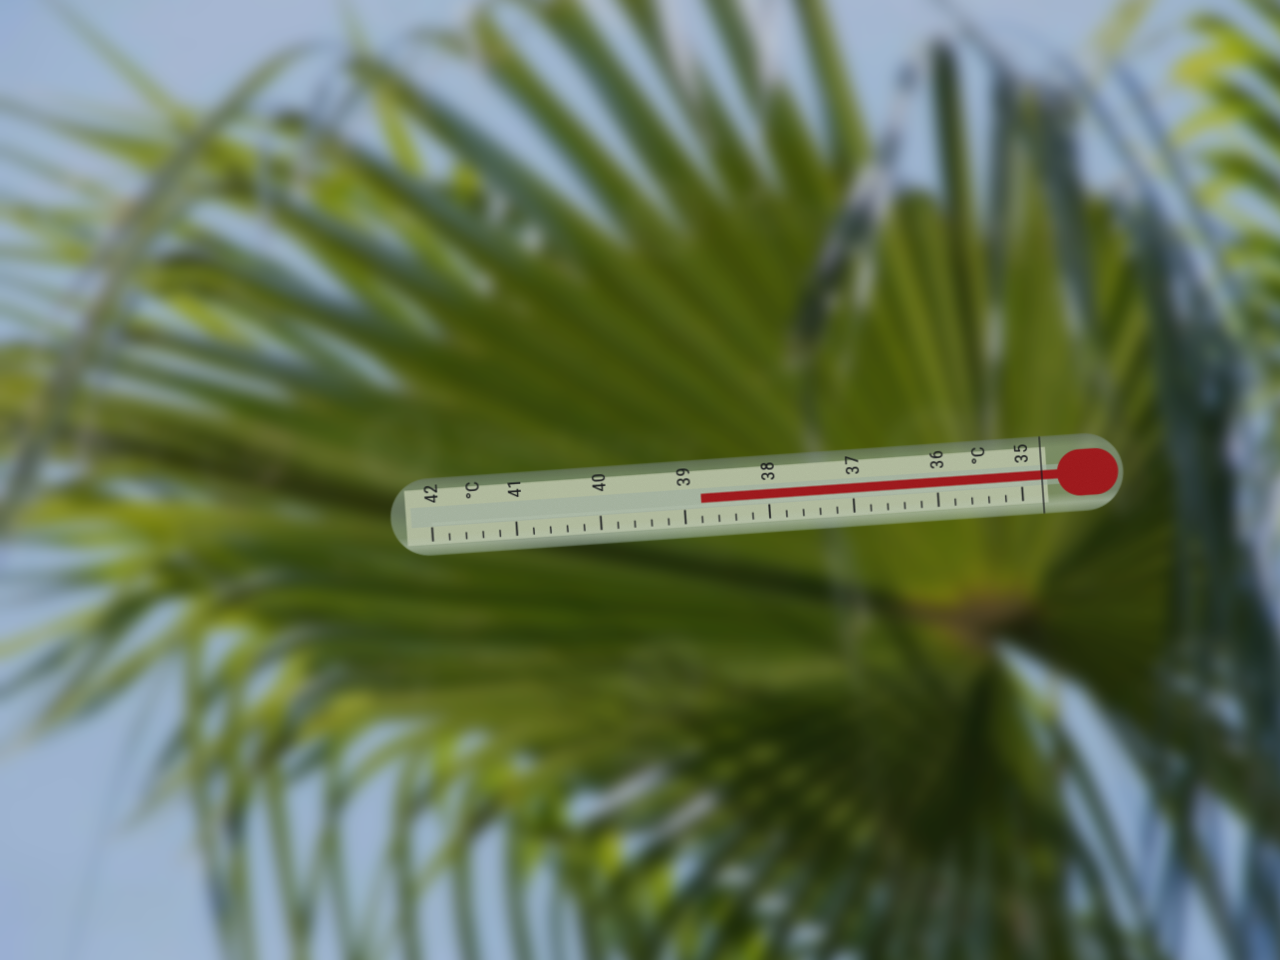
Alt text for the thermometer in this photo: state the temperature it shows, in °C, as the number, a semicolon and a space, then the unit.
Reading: 38.8; °C
